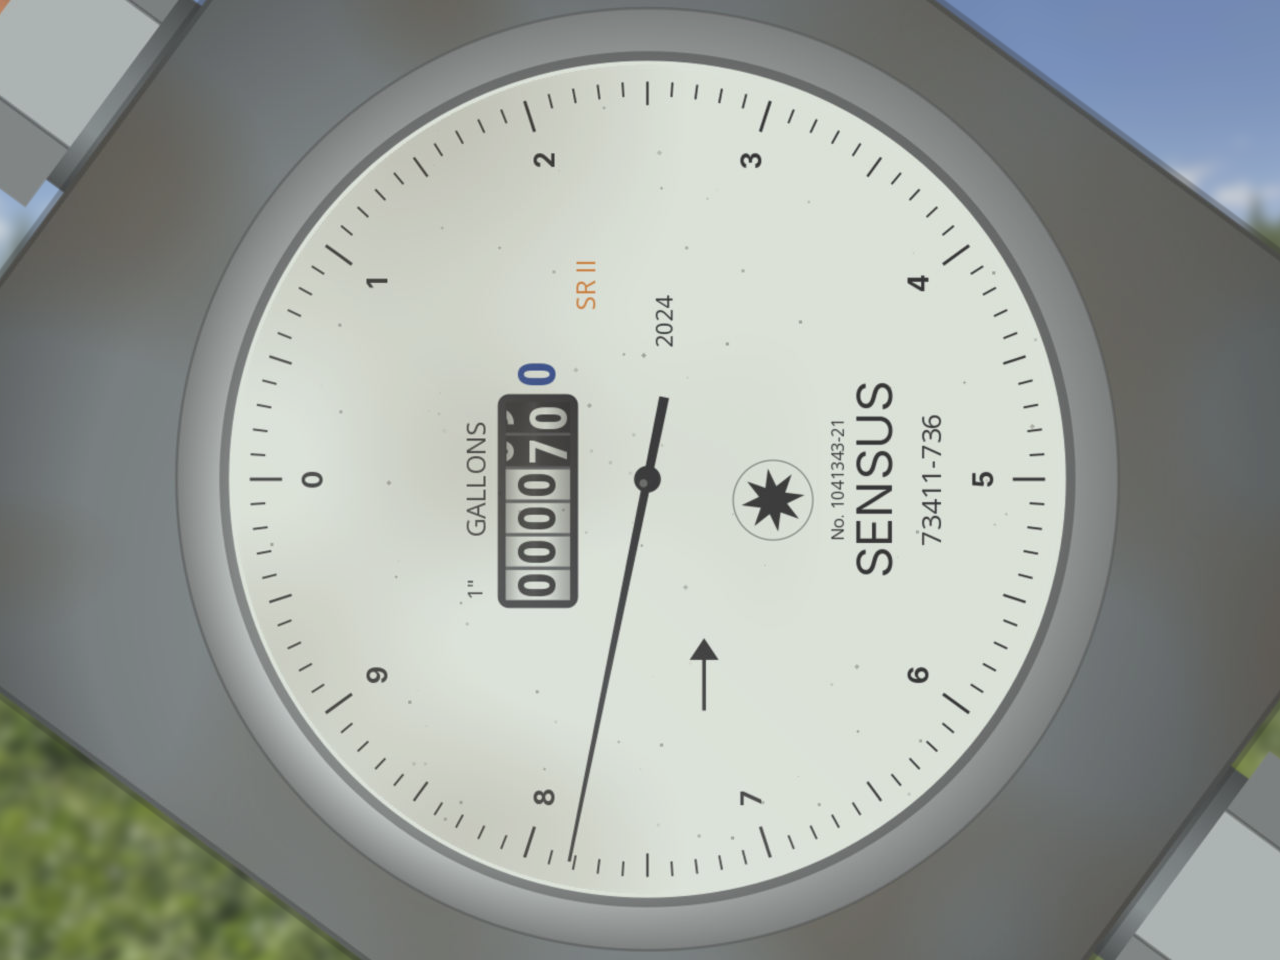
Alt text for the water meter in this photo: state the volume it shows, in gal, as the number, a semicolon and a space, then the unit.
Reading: 697.8; gal
